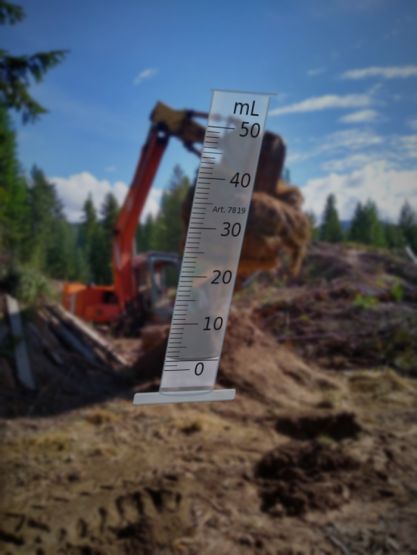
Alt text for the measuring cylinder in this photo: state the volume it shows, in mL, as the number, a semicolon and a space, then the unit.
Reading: 2; mL
